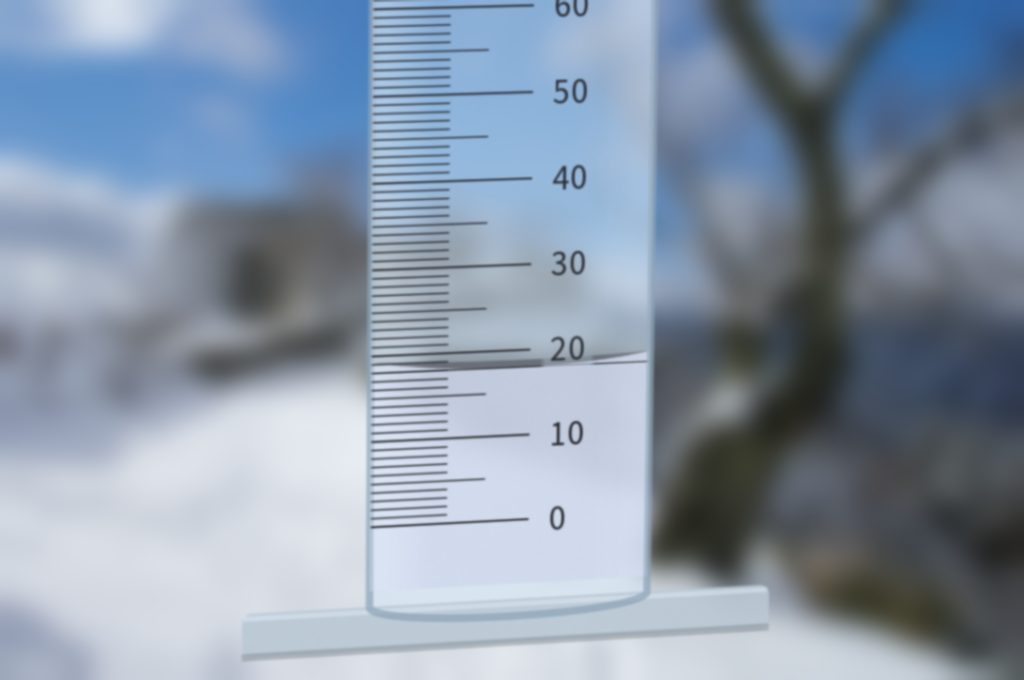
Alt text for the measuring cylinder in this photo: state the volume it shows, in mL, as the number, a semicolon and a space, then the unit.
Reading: 18; mL
